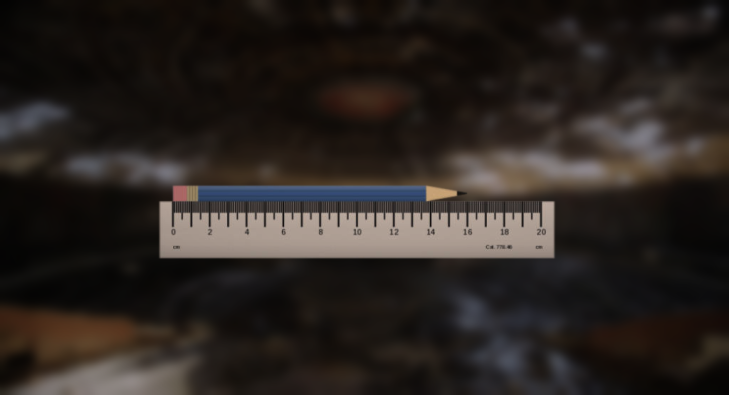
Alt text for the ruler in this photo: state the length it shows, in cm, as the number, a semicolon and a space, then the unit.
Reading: 16; cm
